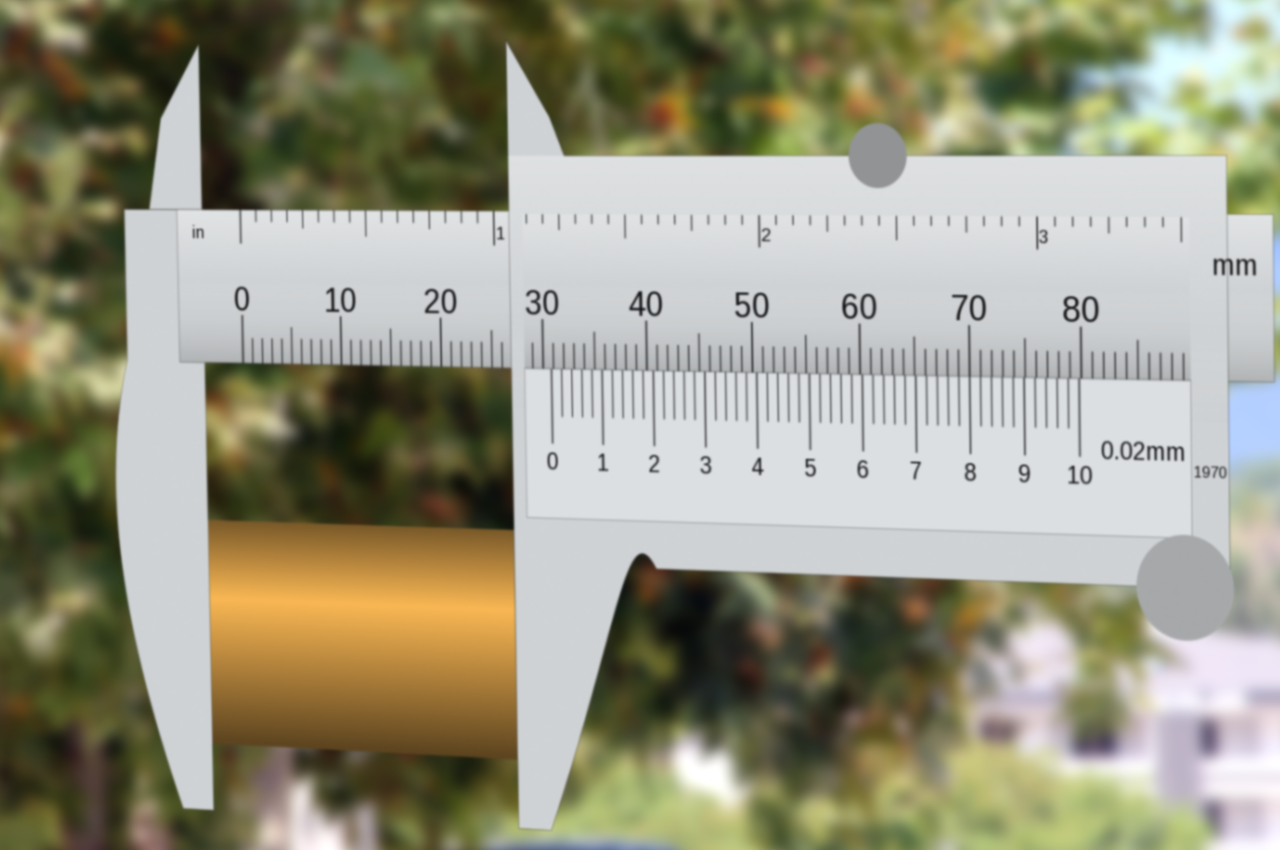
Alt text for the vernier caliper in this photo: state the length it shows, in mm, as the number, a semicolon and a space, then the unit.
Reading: 30.8; mm
